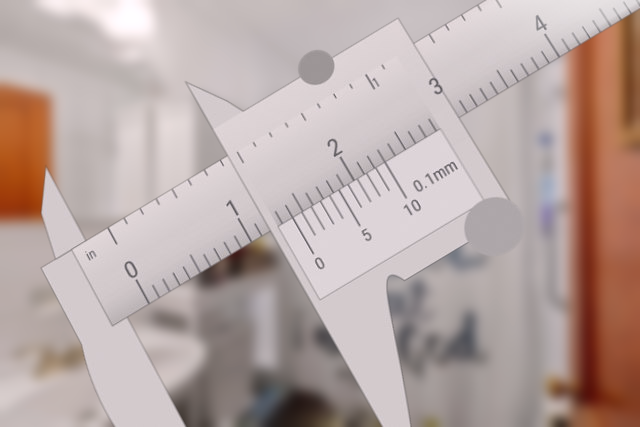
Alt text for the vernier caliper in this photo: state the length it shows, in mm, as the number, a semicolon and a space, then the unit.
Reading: 14.0; mm
